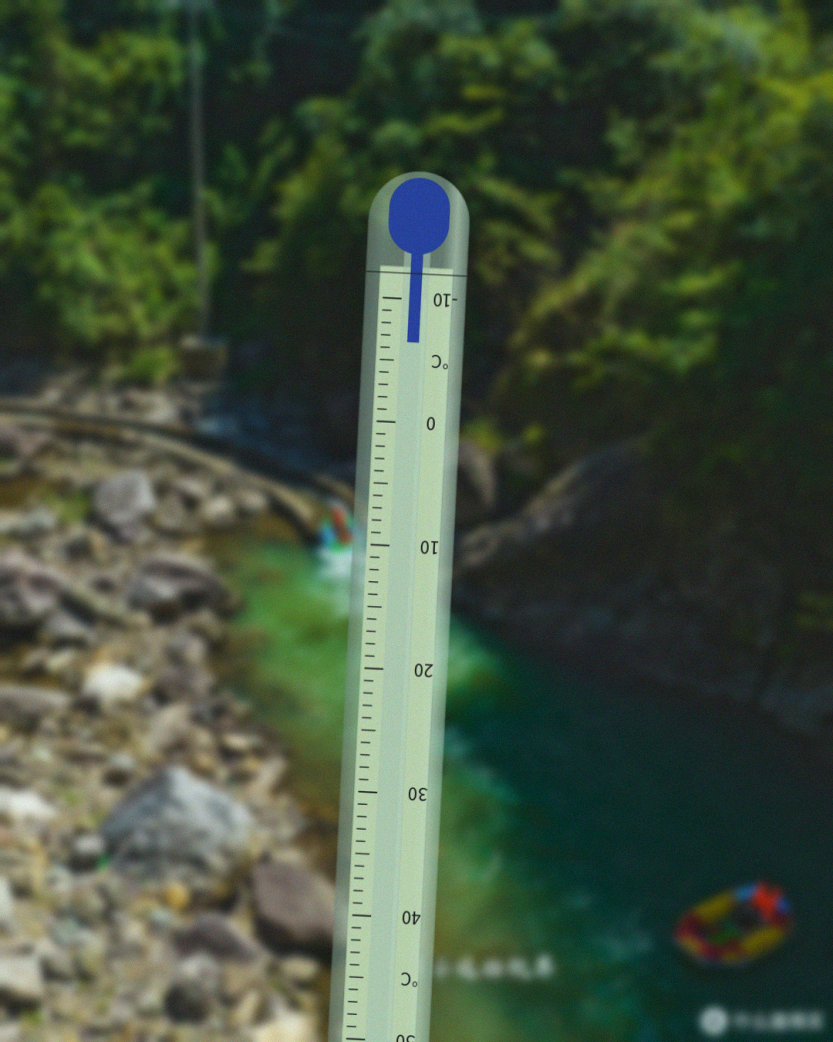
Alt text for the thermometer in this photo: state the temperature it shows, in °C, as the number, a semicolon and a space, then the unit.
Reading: -6.5; °C
